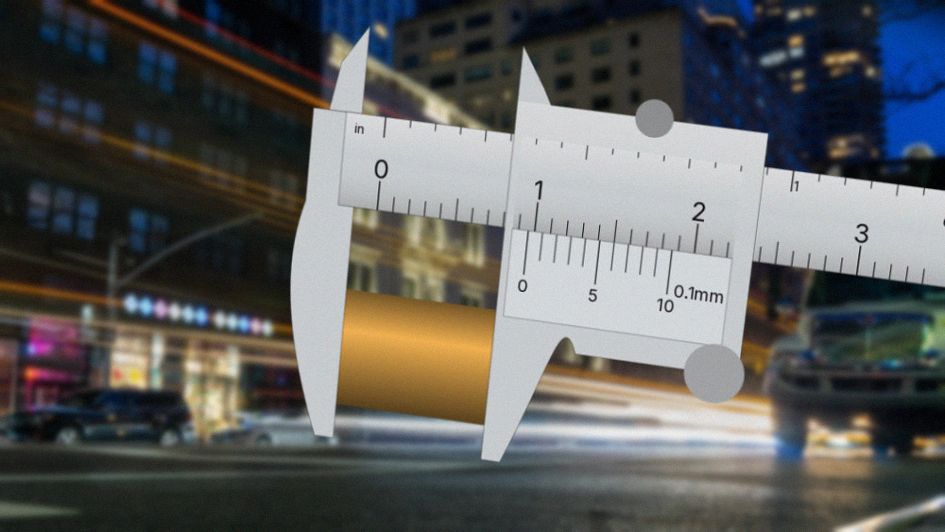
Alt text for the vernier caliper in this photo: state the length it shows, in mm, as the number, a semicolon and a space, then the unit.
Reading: 9.6; mm
